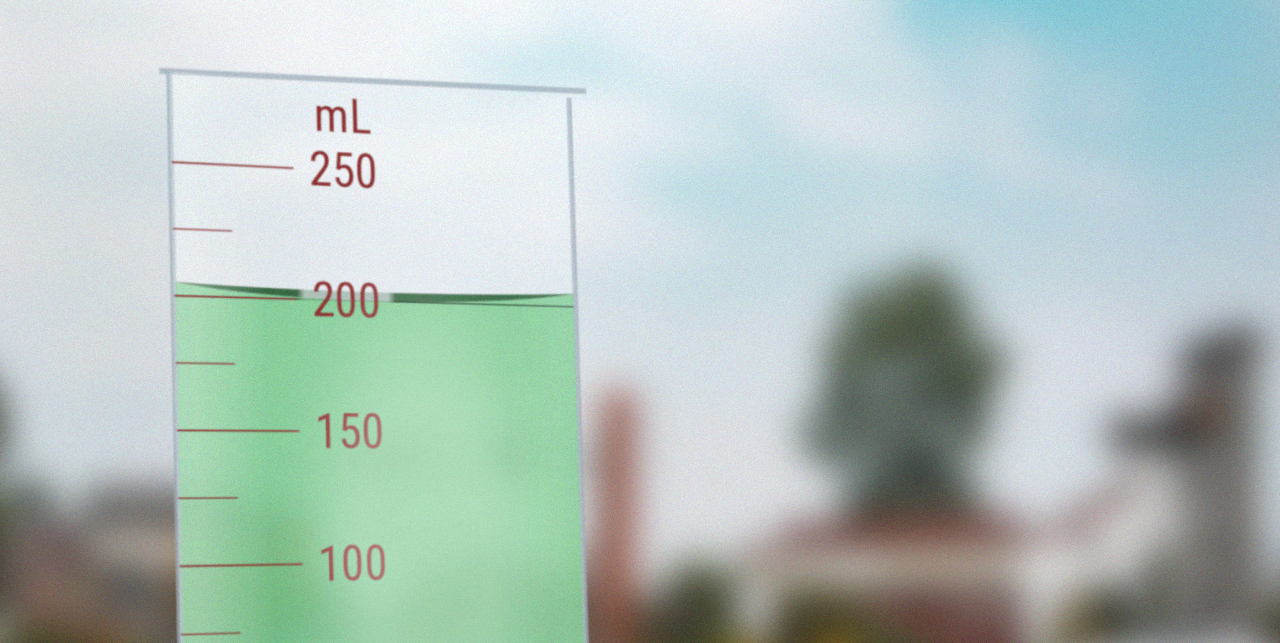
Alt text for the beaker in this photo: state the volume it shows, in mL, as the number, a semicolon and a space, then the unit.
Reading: 200; mL
